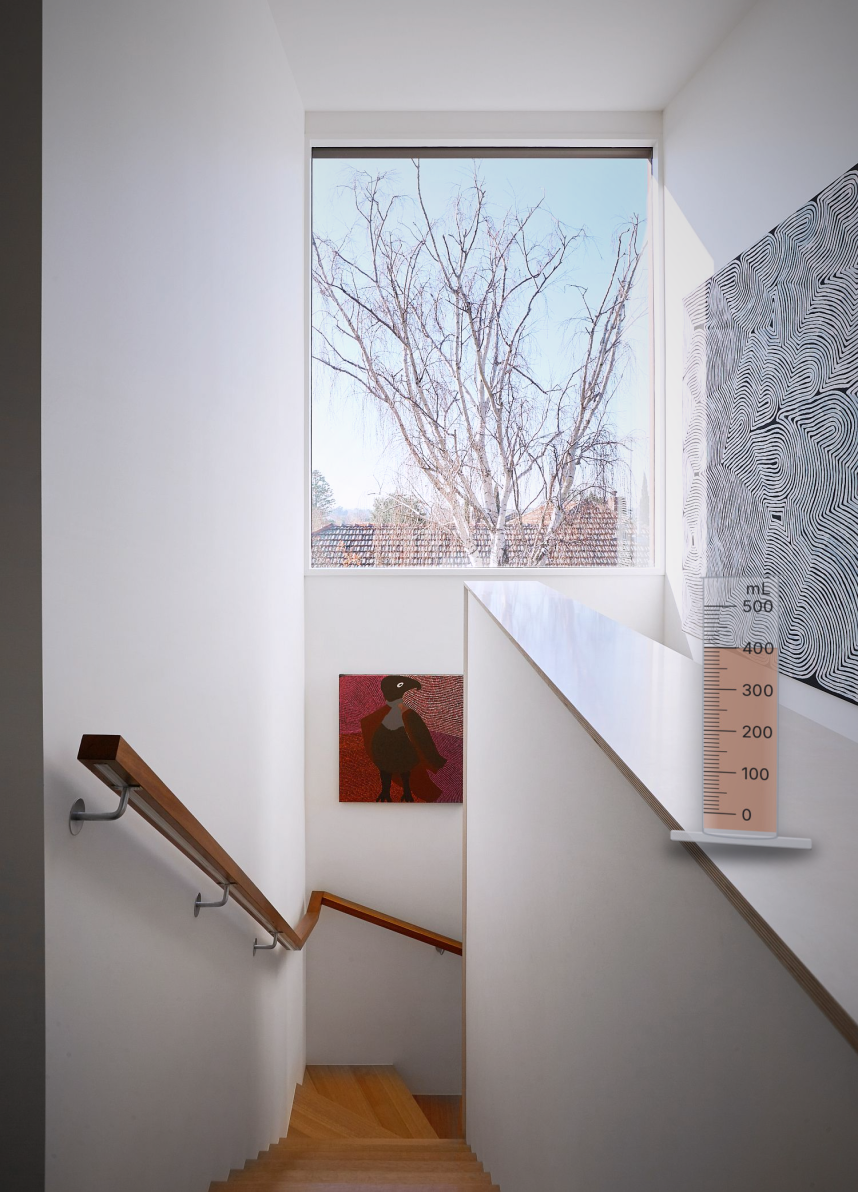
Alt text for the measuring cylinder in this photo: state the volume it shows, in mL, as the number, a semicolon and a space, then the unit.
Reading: 400; mL
